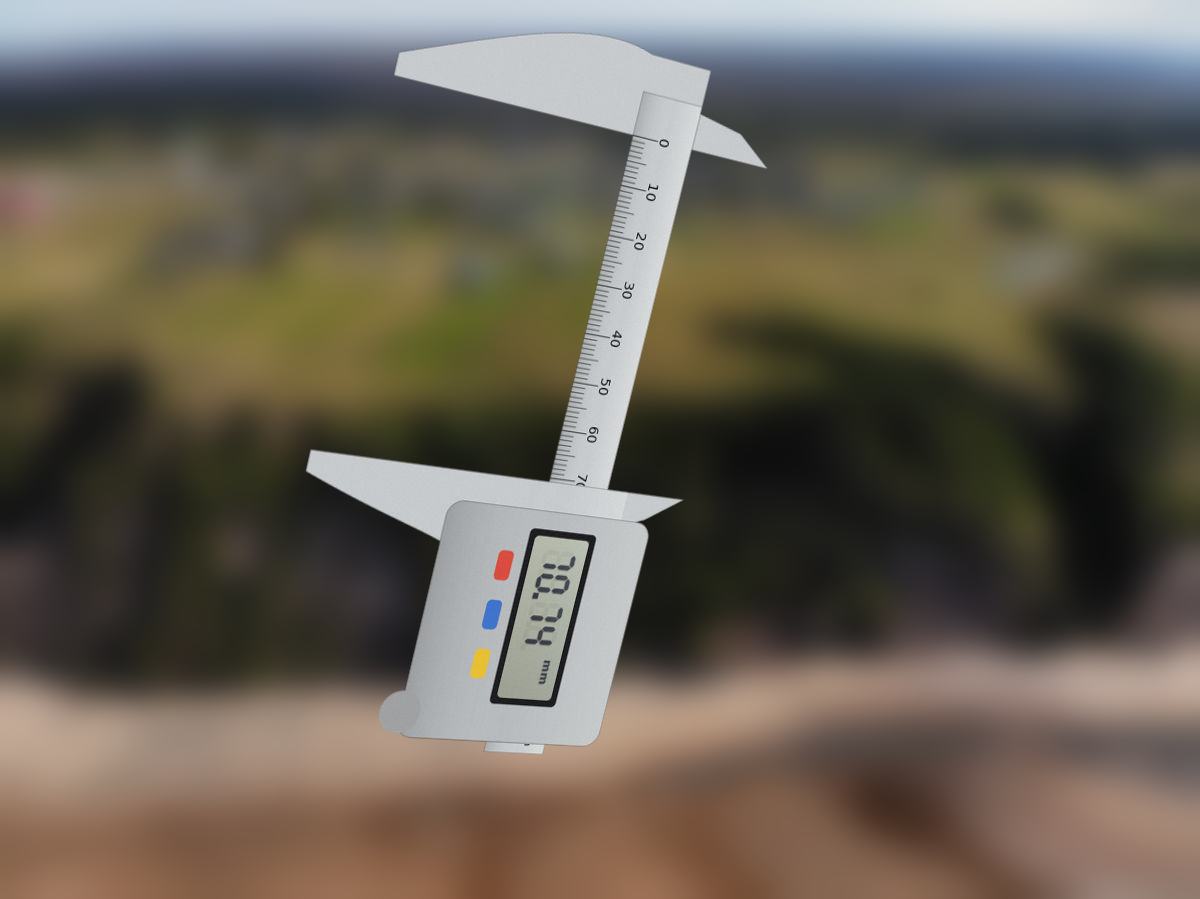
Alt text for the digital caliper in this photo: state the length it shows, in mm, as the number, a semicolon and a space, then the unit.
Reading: 70.74; mm
